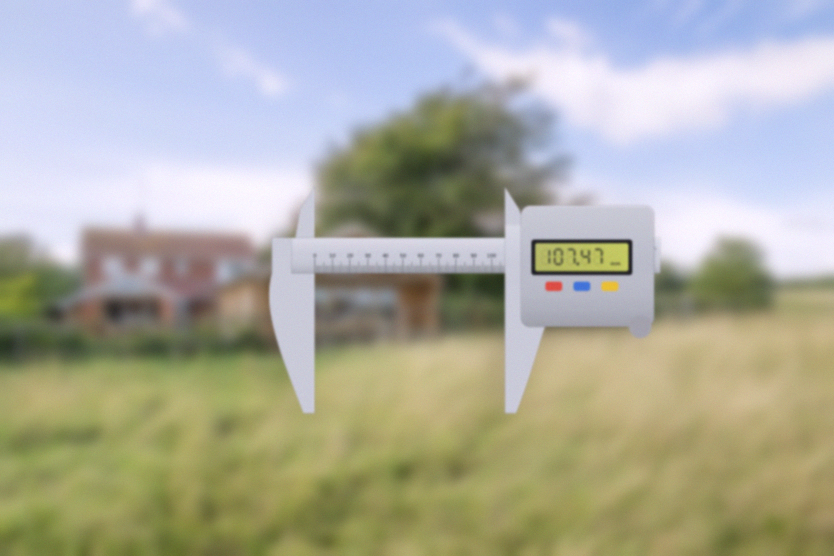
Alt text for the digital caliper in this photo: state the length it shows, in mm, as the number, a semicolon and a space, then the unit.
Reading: 107.47; mm
